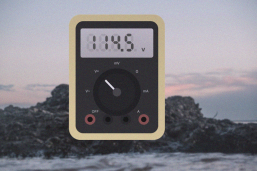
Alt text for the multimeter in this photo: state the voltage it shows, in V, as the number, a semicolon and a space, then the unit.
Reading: 114.5; V
